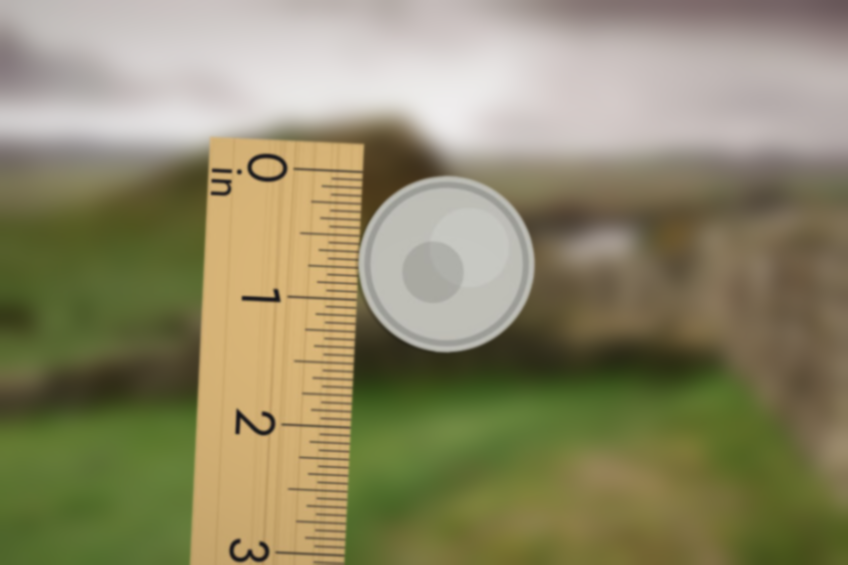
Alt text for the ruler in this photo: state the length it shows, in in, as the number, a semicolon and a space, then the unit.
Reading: 1.375; in
